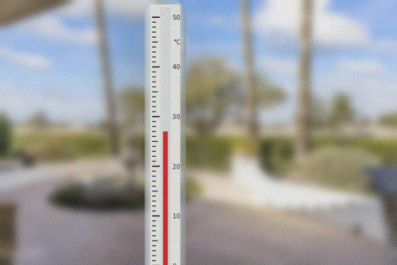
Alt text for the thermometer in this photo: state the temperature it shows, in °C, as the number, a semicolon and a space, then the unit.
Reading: 27; °C
